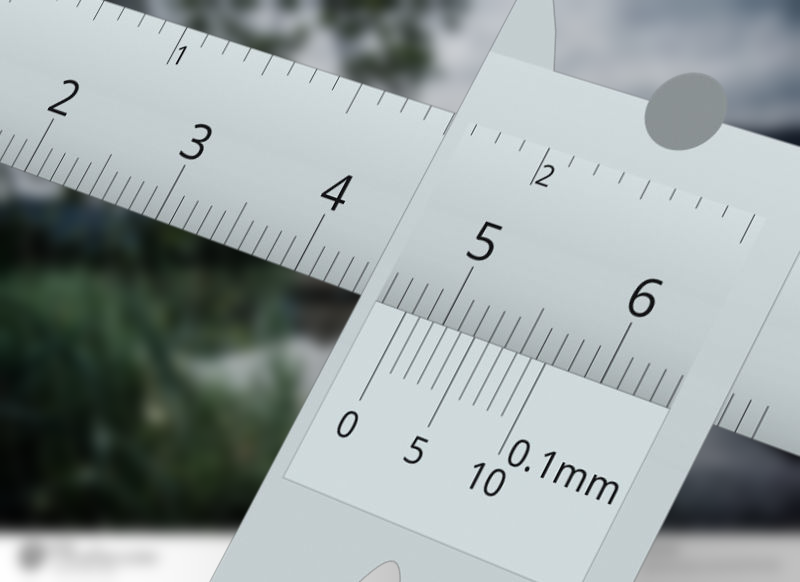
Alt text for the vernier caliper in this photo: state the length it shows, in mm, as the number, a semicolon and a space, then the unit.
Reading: 47.6; mm
